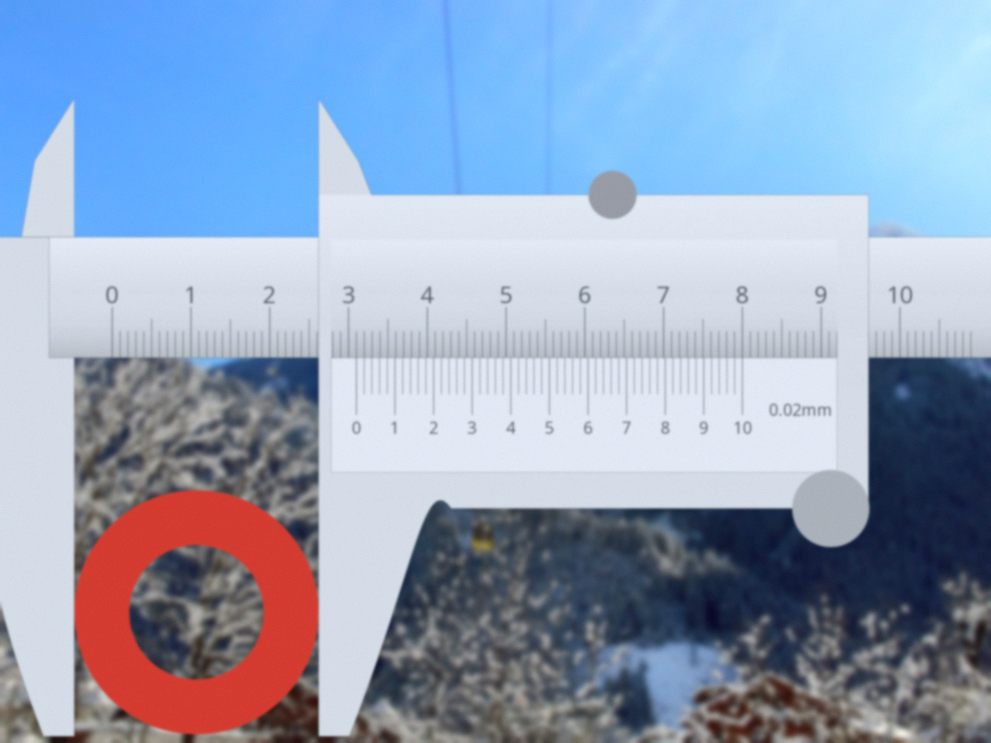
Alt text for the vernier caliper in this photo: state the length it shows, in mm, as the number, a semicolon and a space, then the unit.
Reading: 31.0; mm
